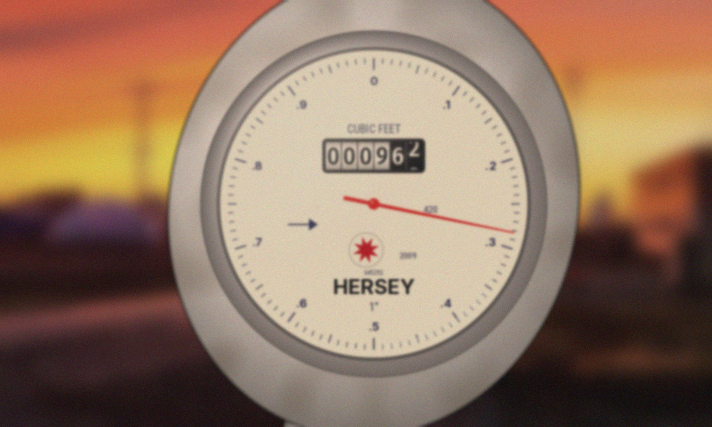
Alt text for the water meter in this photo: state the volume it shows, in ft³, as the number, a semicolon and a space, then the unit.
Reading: 962.28; ft³
